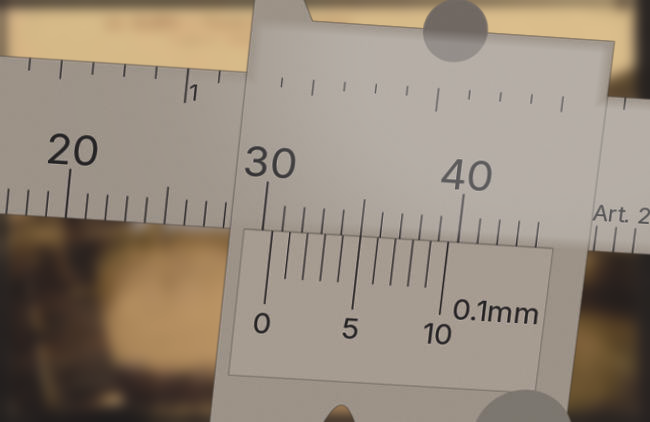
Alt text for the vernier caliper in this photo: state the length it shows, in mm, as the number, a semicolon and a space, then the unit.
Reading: 30.5; mm
